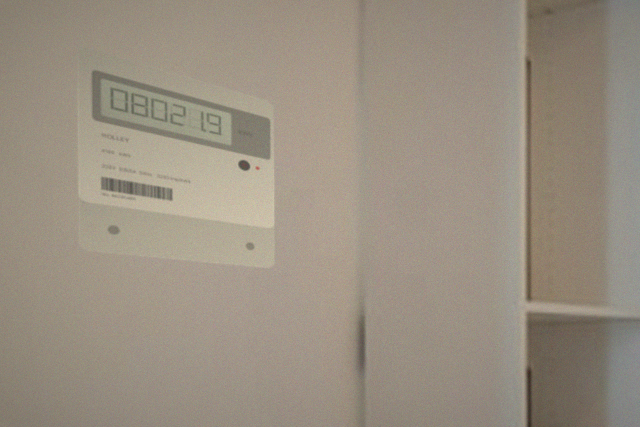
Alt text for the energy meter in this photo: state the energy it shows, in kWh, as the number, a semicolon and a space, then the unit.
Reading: 8021.9; kWh
